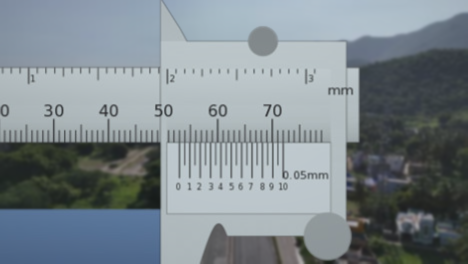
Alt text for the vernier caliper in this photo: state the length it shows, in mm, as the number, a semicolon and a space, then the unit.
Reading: 53.0; mm
